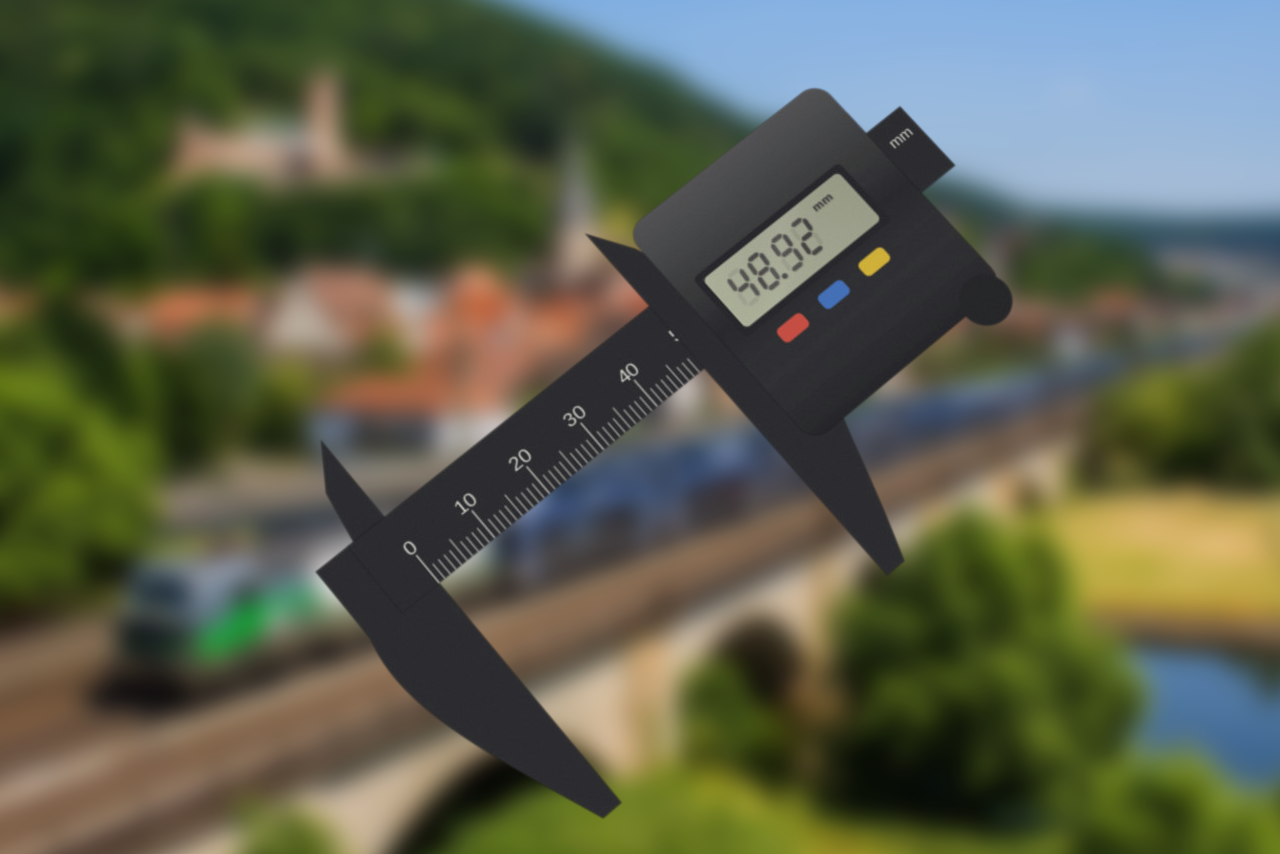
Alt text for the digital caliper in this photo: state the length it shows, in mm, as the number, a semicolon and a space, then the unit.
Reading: 48.92; mm
